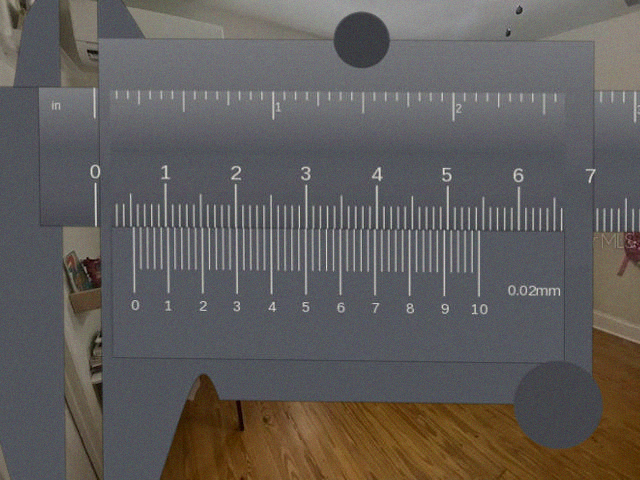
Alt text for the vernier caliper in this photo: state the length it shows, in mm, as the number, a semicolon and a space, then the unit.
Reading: 5.4; mm
